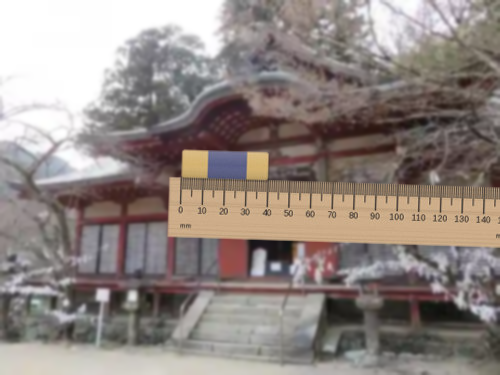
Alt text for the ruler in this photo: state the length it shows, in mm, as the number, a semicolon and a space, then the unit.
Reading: 40; mm
